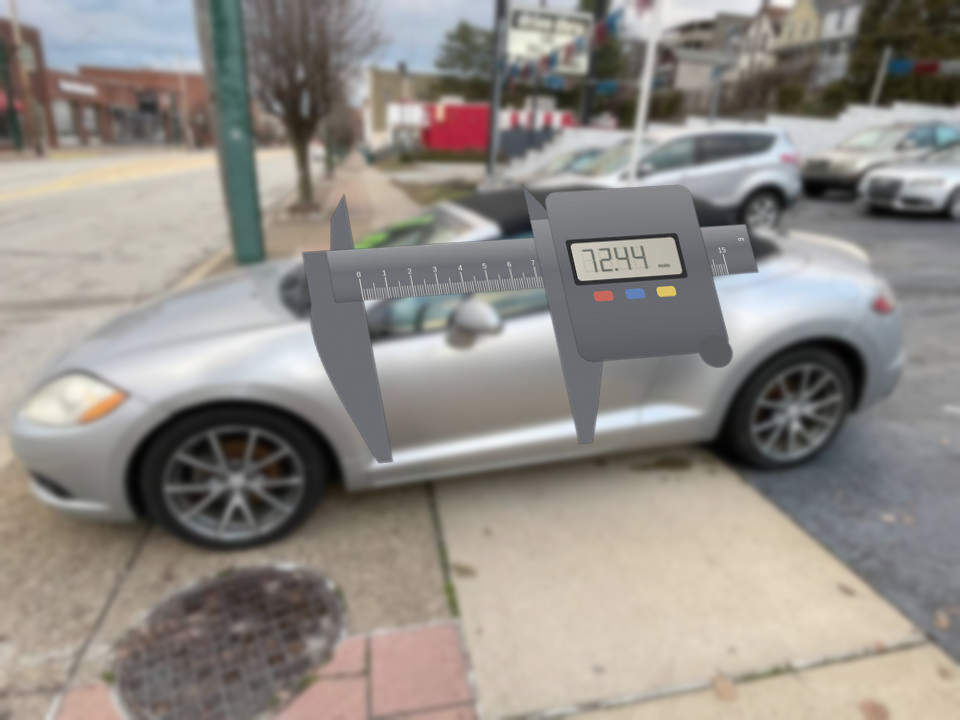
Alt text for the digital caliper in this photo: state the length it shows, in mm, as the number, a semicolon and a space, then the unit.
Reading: 72.44; mm
